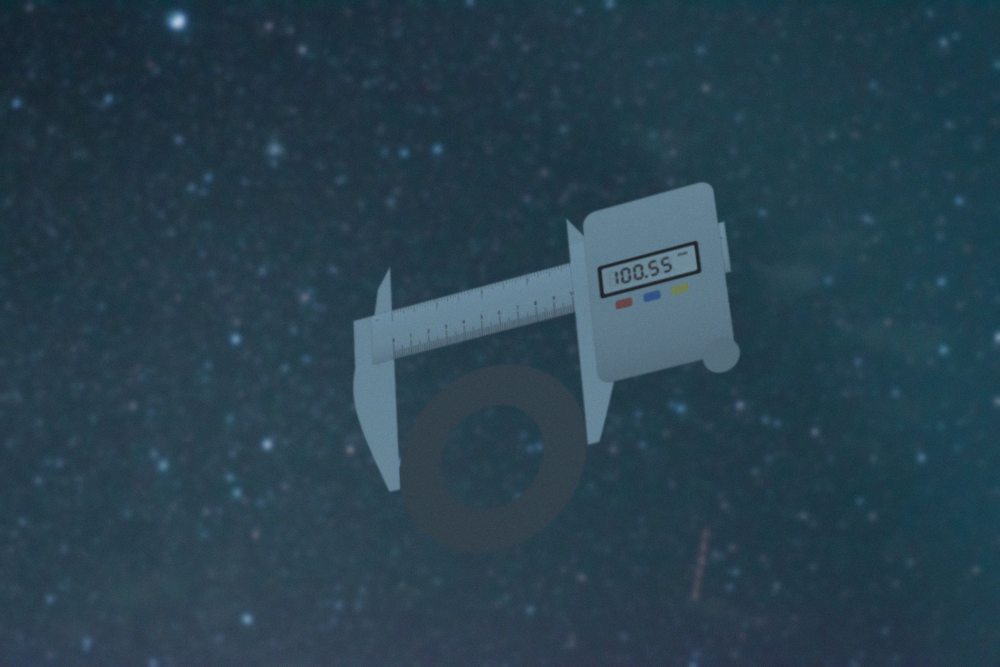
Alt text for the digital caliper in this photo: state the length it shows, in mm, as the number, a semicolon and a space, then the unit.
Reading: 100.55; mm
